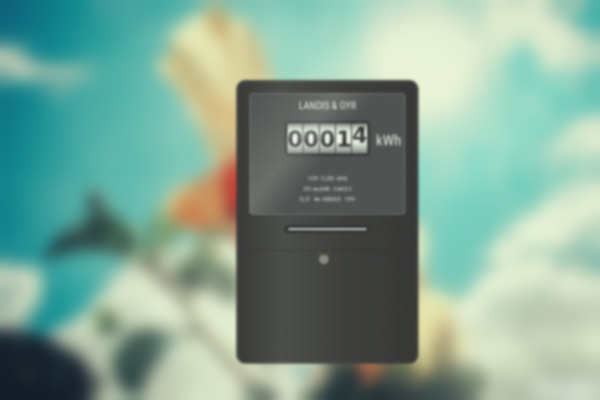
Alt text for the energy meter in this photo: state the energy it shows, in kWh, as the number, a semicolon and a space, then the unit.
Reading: 14; kWh
